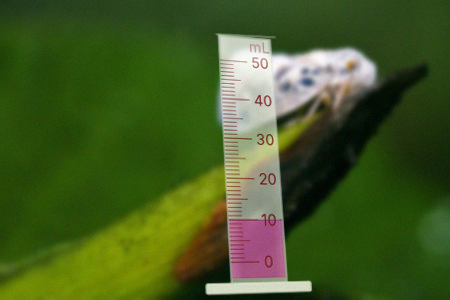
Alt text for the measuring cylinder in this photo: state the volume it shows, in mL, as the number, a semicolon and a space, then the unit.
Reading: 10; mL
